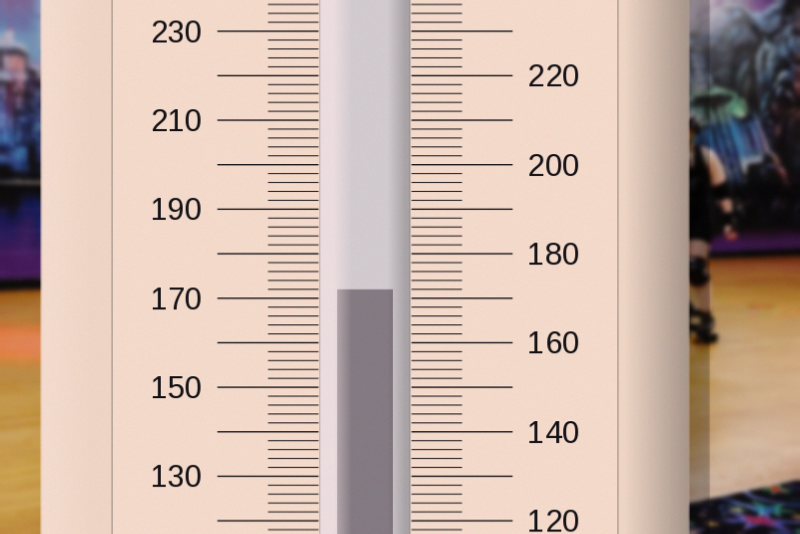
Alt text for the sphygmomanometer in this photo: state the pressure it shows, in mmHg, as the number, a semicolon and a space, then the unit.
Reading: 172; mmHg
